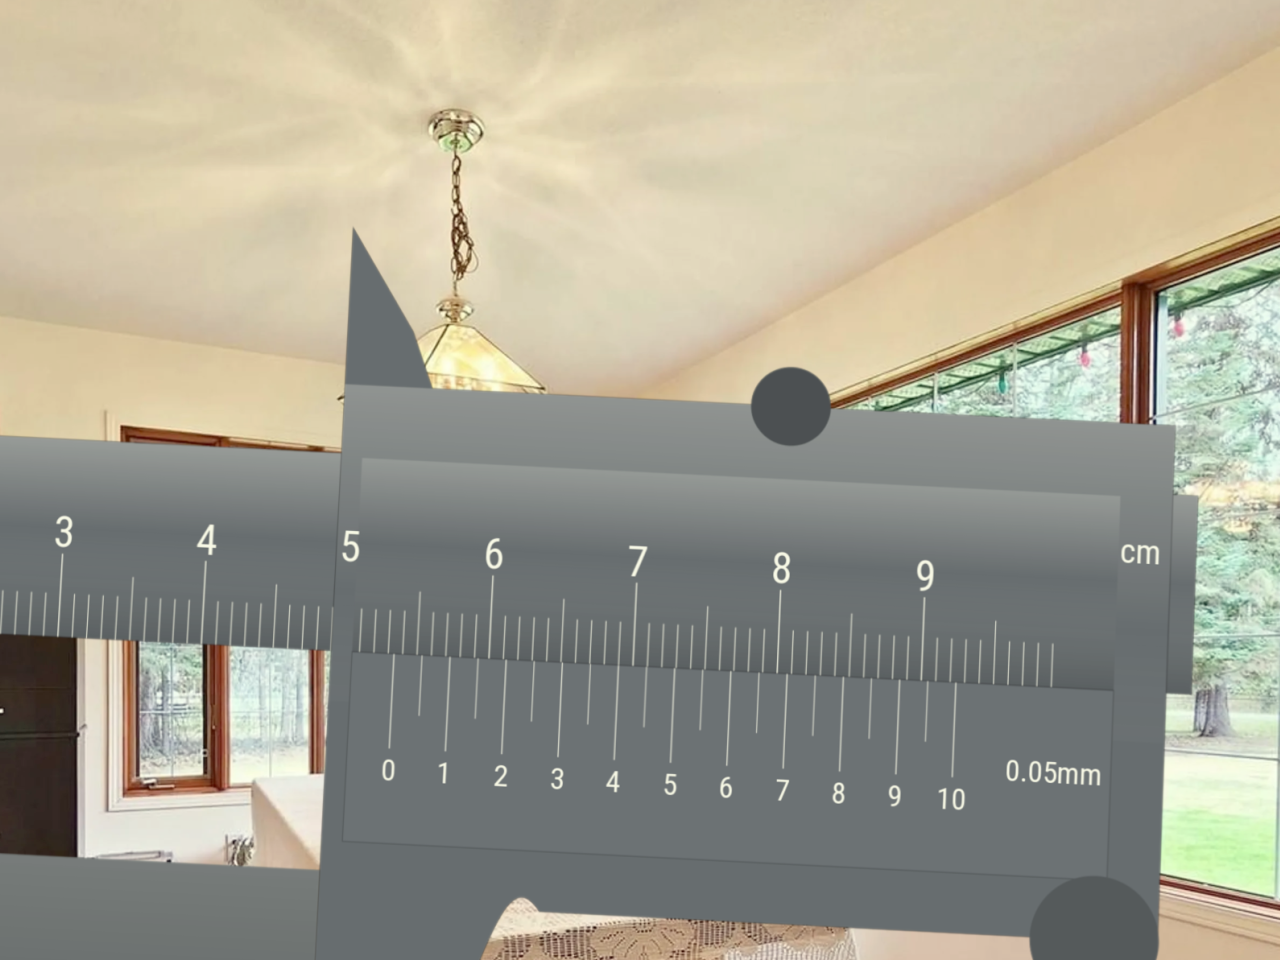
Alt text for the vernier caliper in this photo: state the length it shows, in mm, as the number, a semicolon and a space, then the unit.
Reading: 53.4; mm
